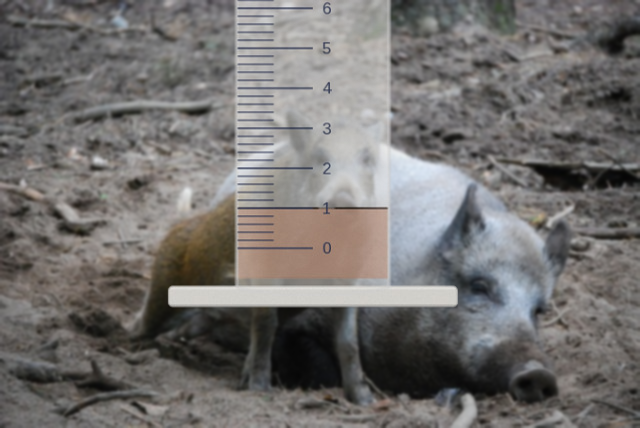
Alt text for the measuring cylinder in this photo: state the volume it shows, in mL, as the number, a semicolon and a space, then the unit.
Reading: 1; mL
